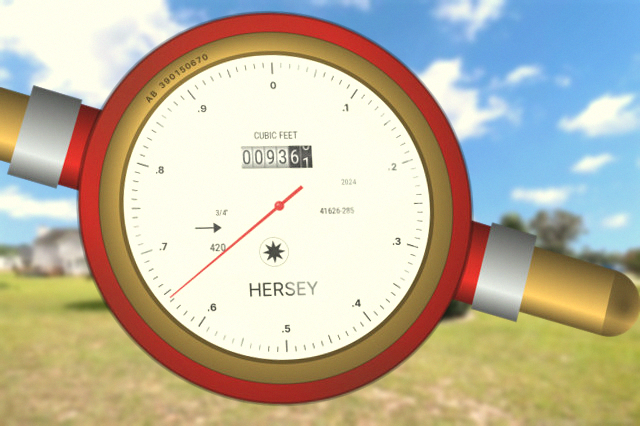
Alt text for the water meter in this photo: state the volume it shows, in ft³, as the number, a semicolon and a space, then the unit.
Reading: 9360.64; ft³
